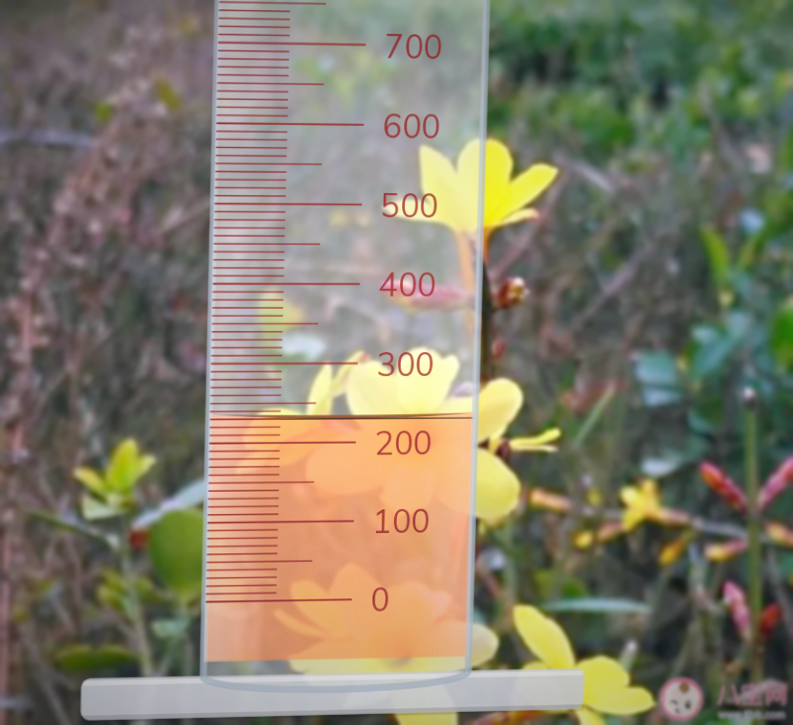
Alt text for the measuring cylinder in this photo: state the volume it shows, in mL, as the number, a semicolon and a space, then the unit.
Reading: 230; mL
